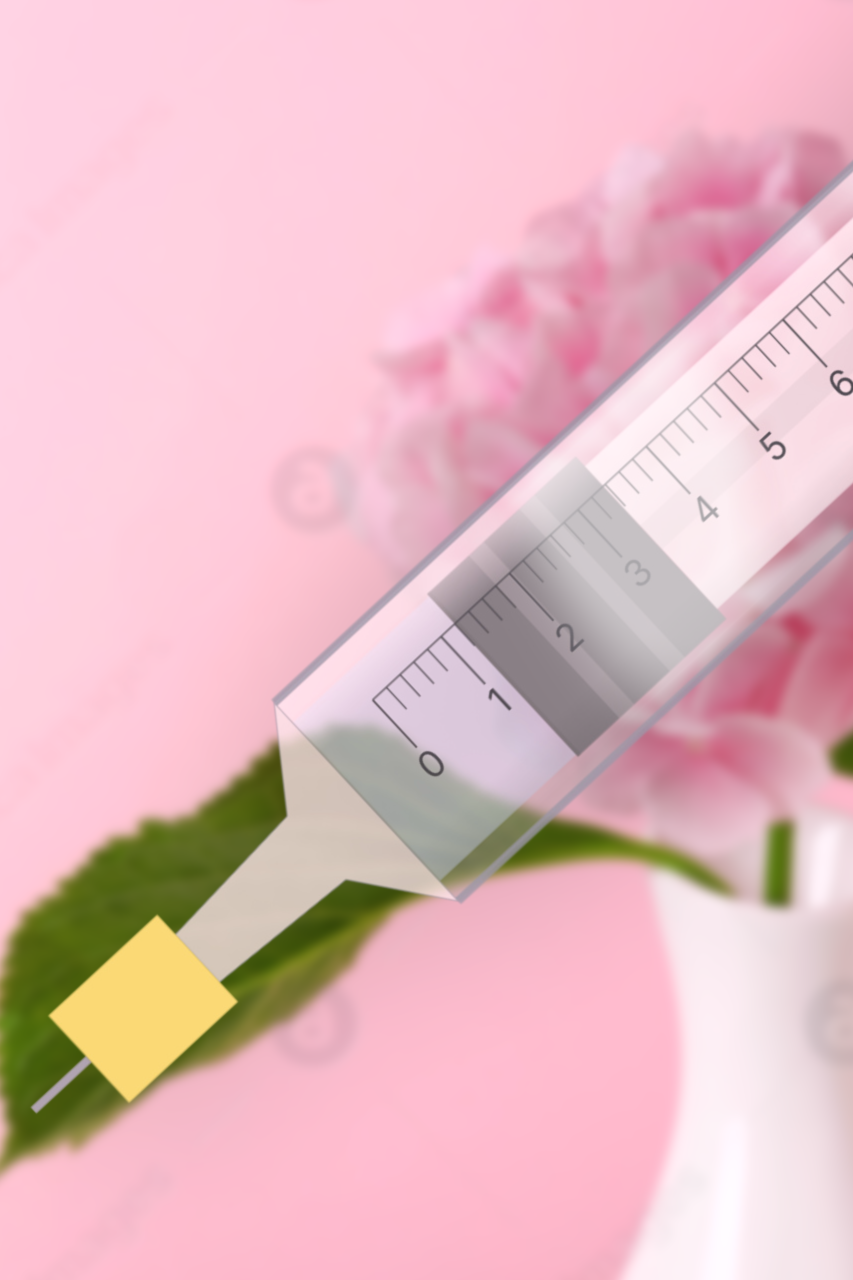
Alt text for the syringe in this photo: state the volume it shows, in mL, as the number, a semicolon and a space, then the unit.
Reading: 1.2; mL
